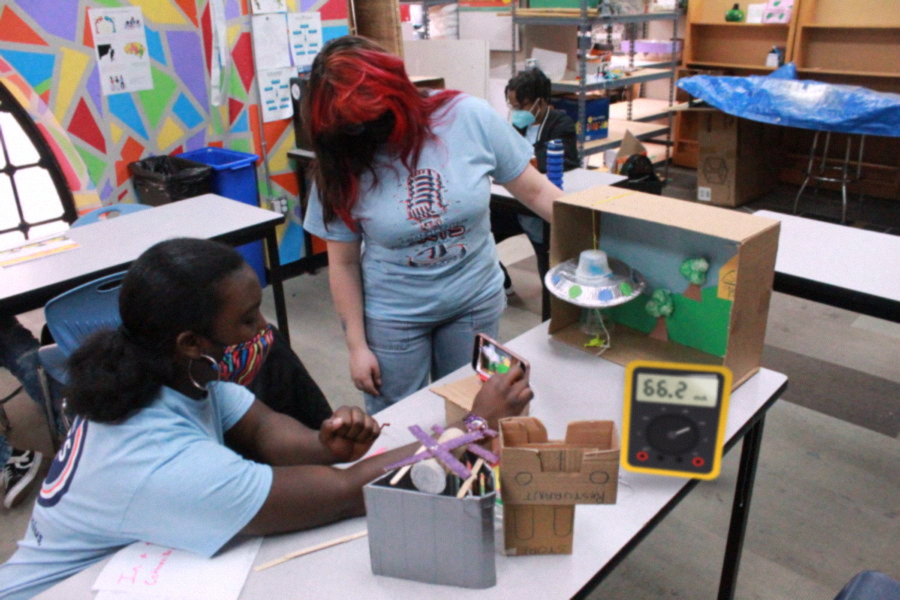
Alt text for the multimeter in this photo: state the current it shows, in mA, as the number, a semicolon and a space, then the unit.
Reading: 66.2; mA
